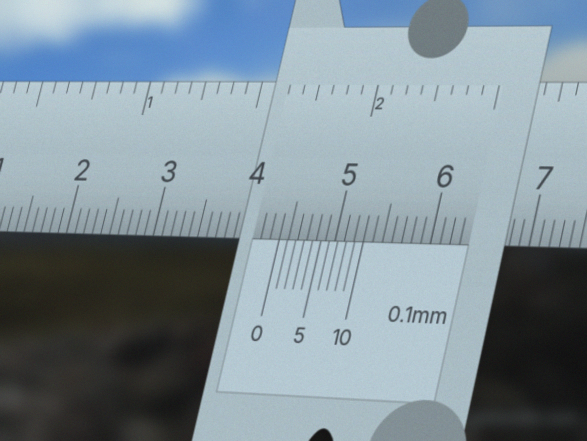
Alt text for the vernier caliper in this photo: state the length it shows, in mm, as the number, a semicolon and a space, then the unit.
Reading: 44.0; mm
